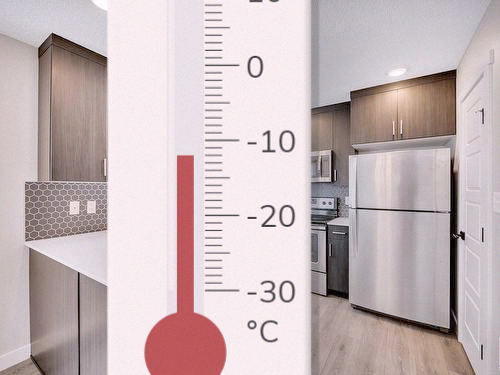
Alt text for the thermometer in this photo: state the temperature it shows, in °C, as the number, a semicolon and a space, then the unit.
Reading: -12; °C
